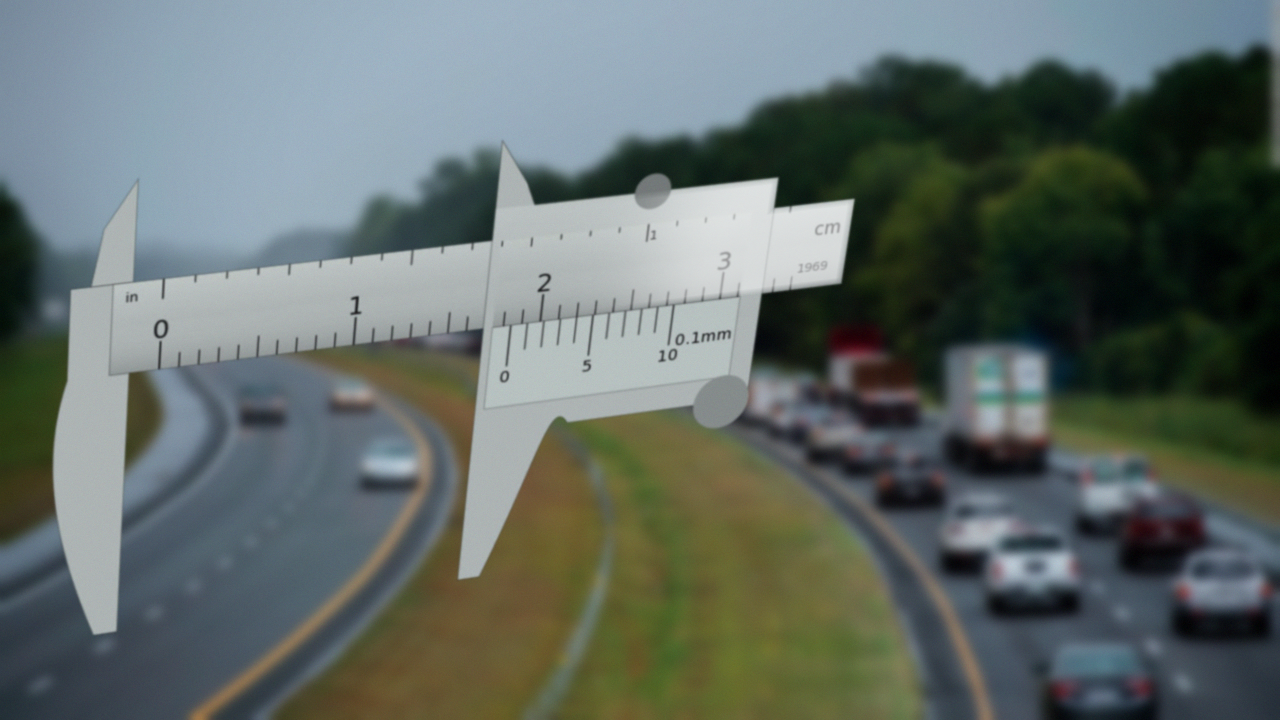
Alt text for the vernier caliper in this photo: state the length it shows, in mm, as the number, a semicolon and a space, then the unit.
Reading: 18.4; mm
